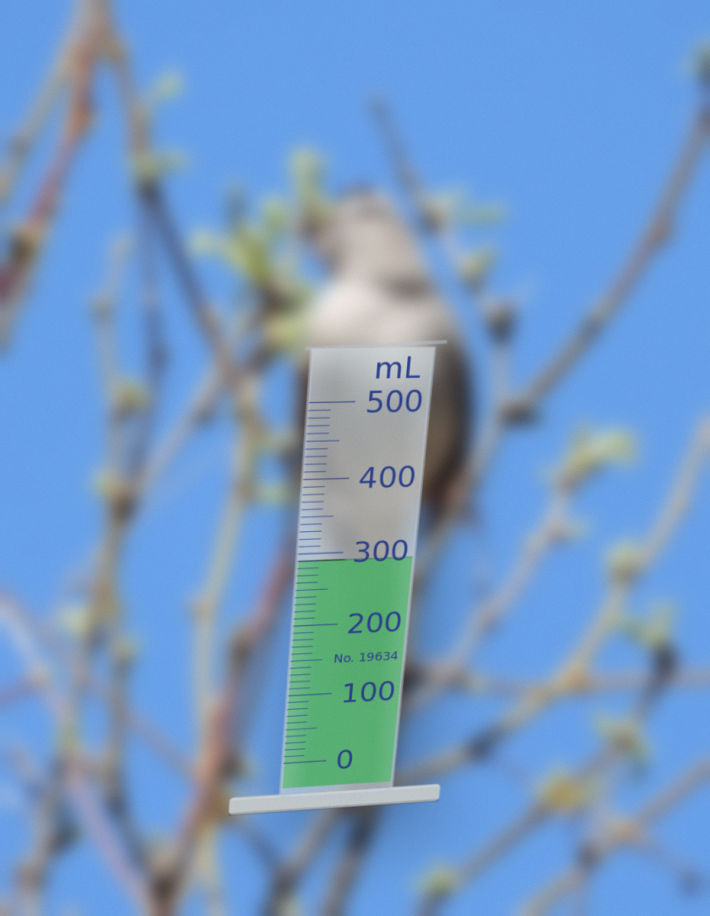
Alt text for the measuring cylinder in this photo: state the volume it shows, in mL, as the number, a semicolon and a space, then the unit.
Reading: 290; mL
